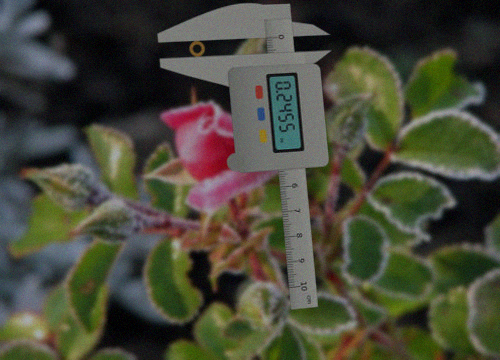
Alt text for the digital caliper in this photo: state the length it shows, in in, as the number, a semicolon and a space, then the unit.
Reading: 0.2455; in
